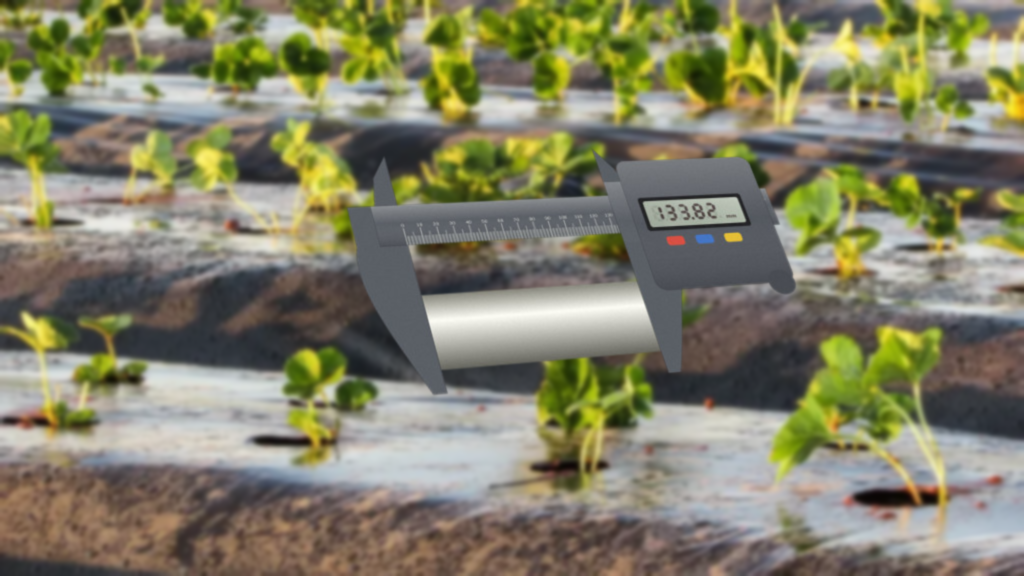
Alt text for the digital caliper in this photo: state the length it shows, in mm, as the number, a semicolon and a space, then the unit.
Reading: 133.82; mm
